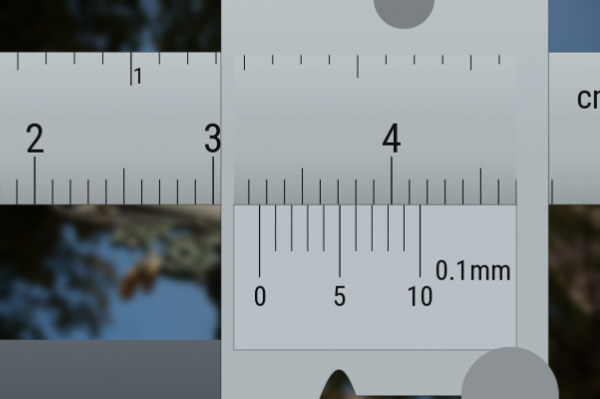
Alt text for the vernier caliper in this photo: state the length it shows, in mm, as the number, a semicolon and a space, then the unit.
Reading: 32.6; mm
